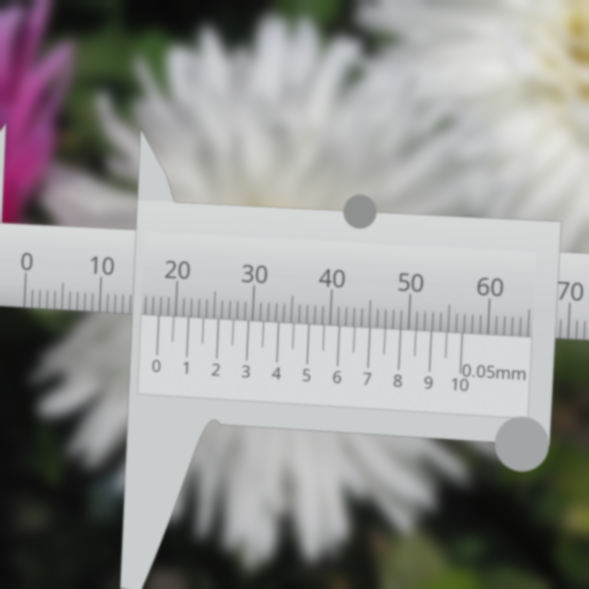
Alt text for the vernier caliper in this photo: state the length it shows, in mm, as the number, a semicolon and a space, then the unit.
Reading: 17.8; mm
